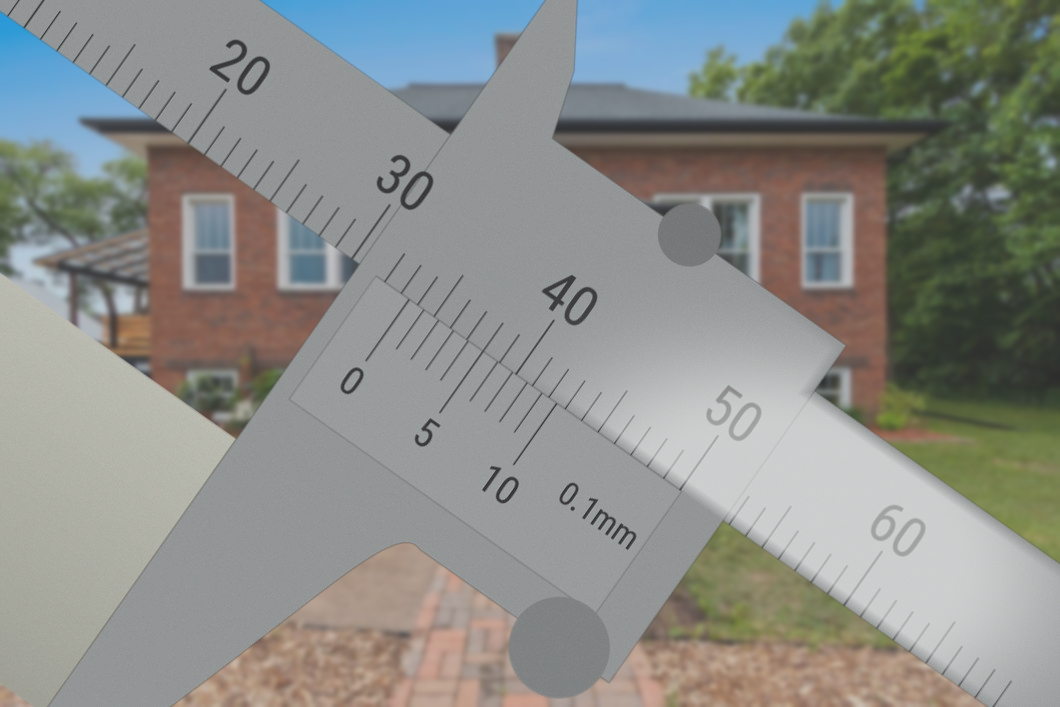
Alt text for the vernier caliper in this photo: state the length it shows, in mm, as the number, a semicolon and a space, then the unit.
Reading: 33.5; mm
